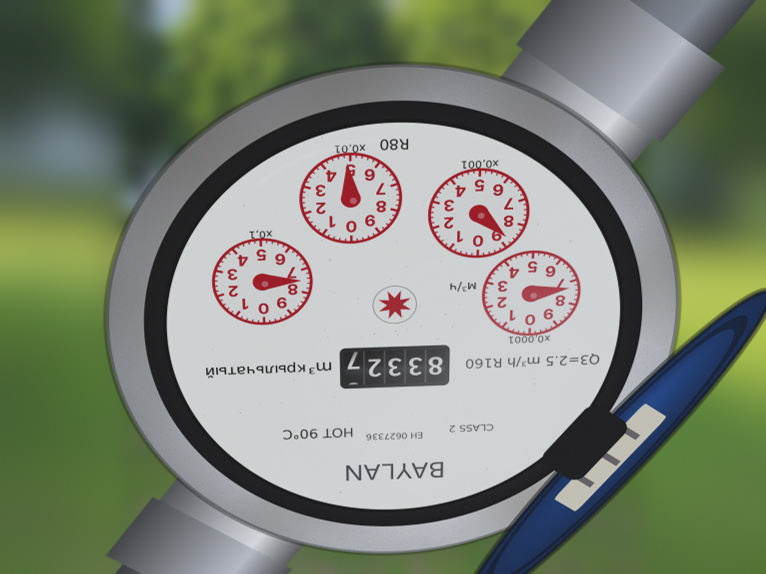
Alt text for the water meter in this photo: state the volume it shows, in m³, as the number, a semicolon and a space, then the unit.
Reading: 83326.7487; m³
